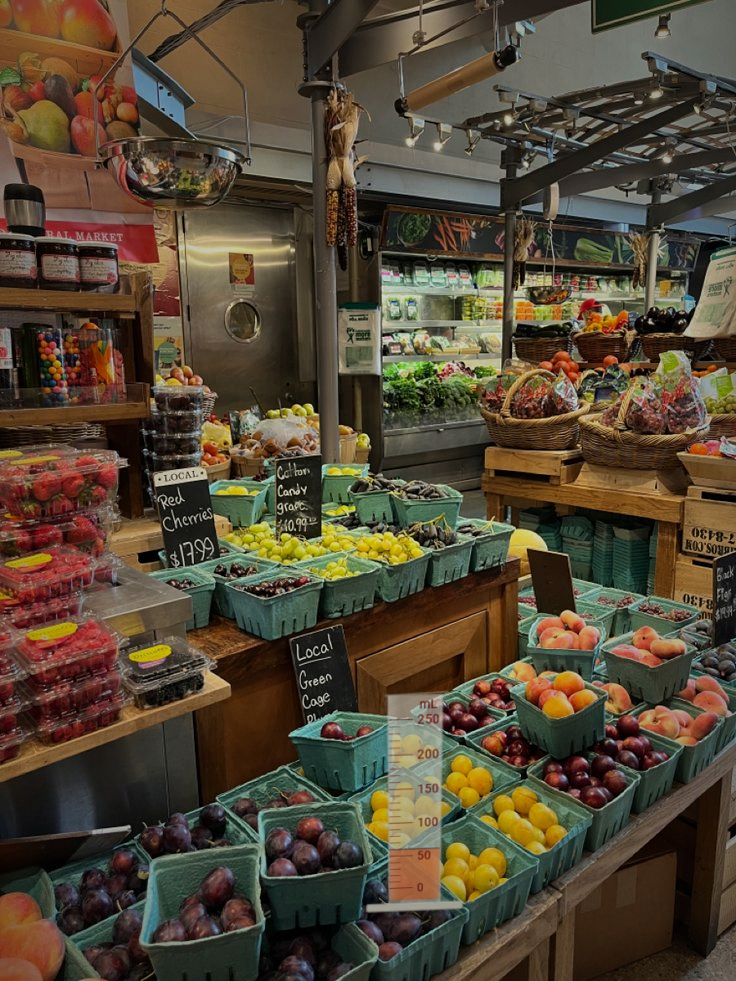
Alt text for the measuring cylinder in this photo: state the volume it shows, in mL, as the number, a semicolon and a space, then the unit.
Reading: 60; mL
